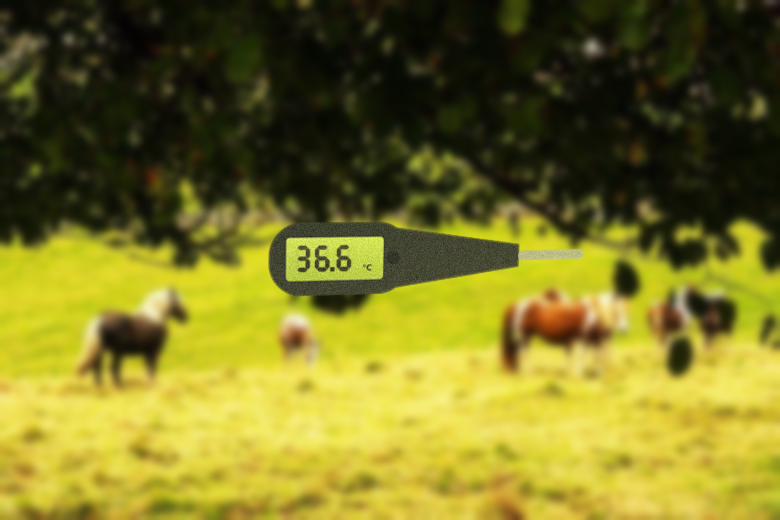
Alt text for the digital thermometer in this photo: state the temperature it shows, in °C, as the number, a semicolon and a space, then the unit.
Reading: 36.6; °C
